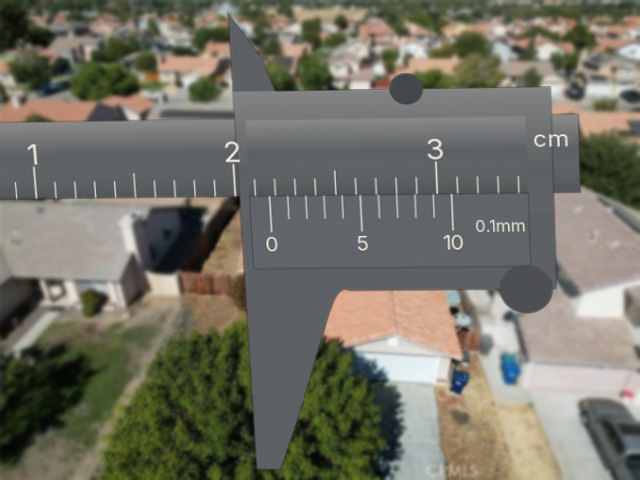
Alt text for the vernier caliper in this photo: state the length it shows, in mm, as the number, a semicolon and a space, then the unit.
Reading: 21.7; mm
